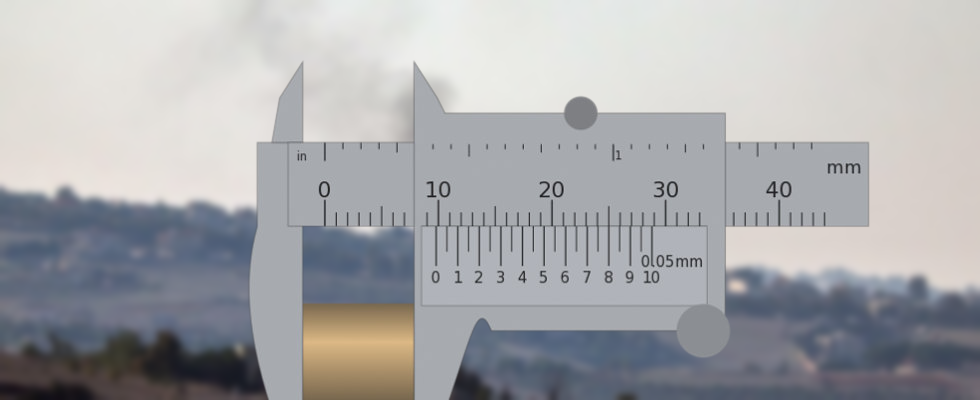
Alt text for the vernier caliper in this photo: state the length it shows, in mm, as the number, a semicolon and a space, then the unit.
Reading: 9.8; mm
